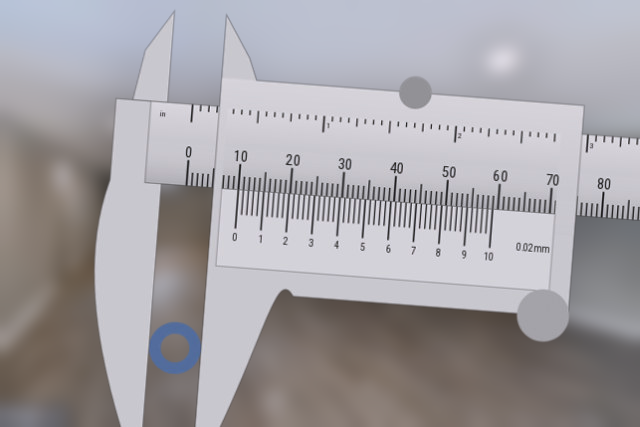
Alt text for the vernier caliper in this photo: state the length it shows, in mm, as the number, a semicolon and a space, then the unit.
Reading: 10.0; mm
